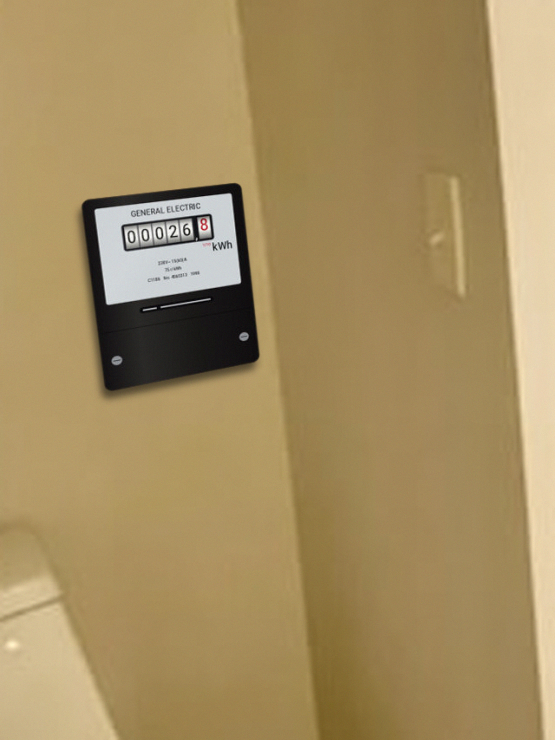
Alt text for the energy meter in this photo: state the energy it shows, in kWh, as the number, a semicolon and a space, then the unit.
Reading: 26.8; kWh
